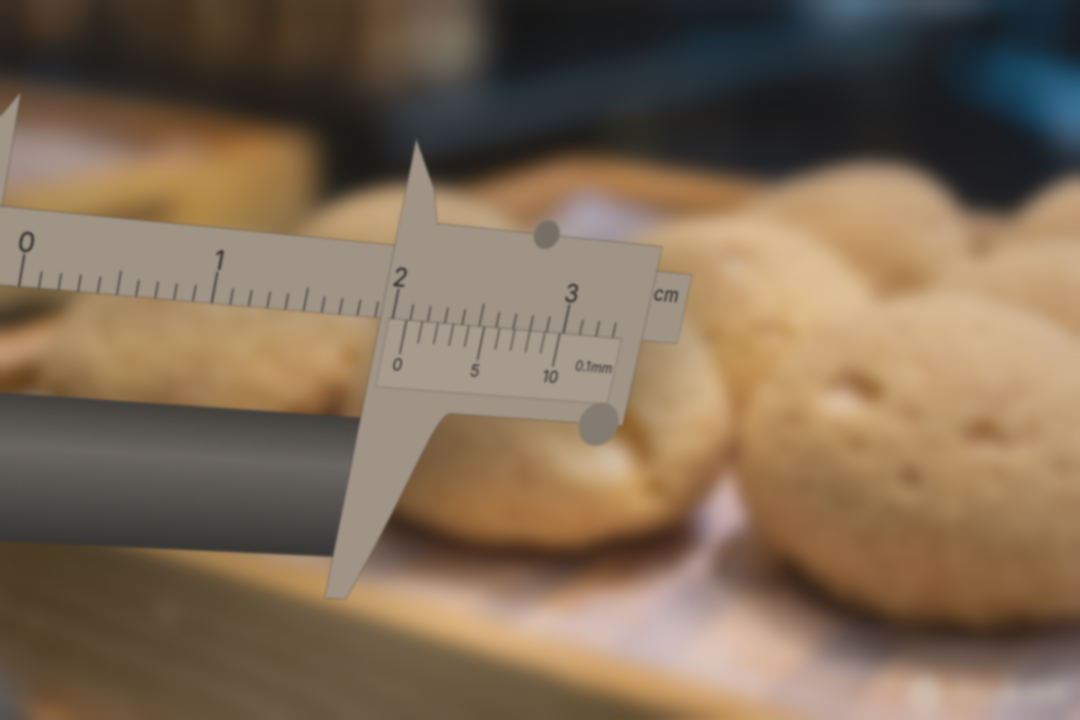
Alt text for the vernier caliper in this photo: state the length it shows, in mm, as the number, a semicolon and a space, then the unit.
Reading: 20.8; mm
